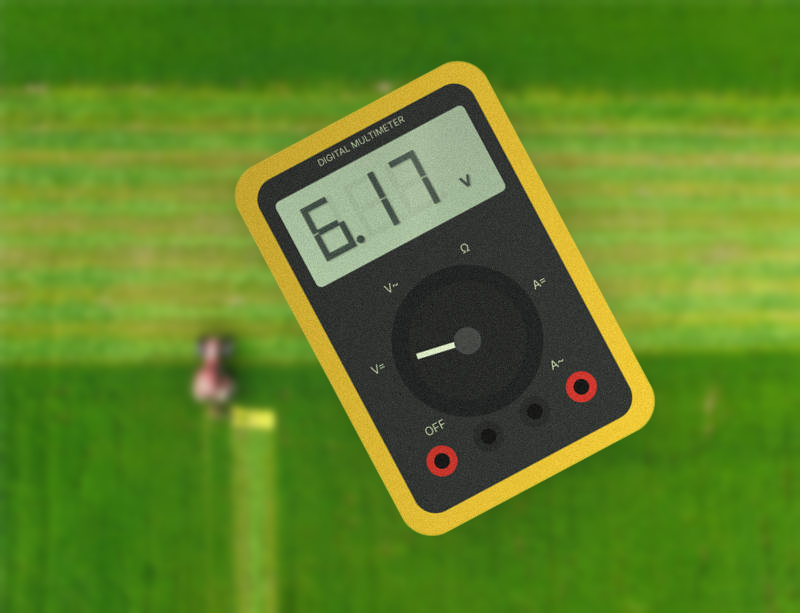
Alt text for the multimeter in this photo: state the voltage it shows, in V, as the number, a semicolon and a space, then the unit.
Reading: 6.17; V
